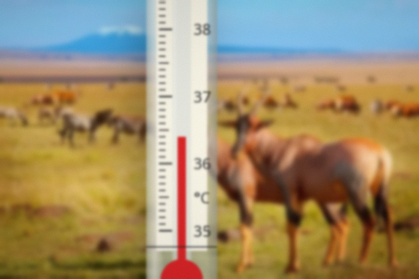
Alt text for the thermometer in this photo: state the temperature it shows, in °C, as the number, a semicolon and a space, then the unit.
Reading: 36.4; °C
